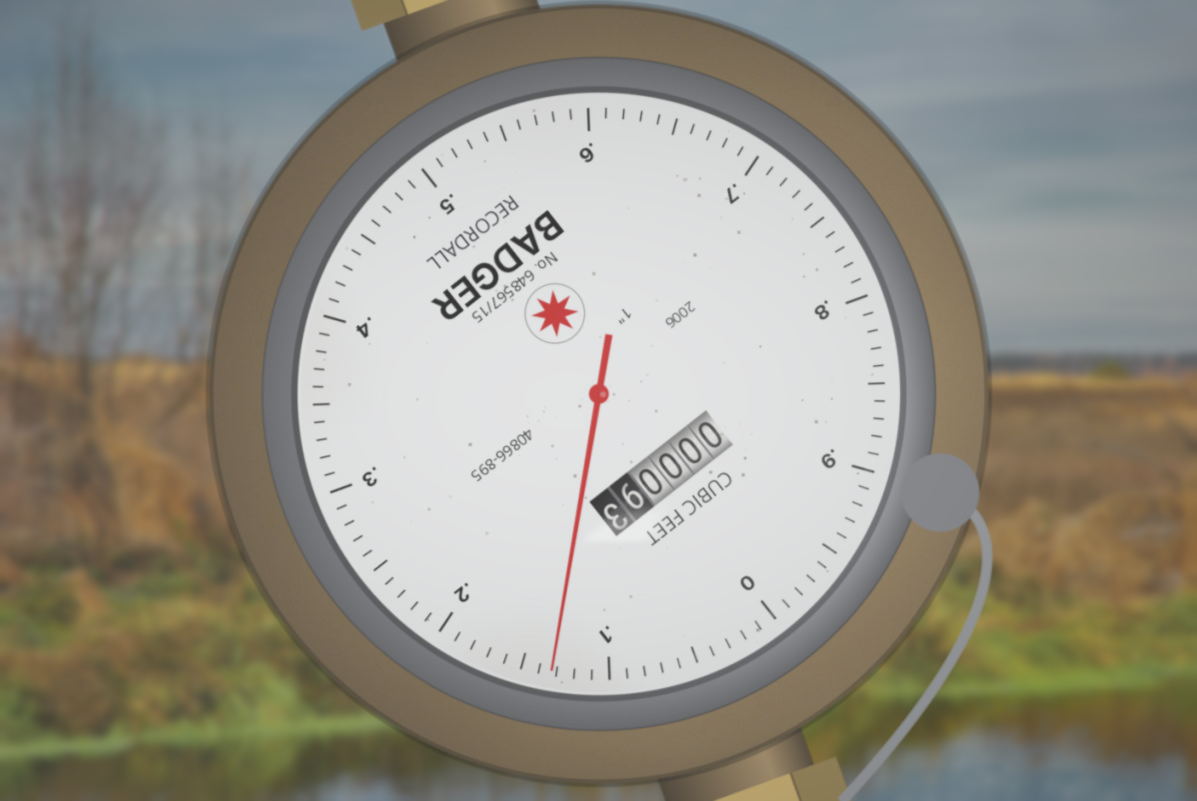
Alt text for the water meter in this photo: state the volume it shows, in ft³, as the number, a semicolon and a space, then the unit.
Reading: 93.13; ft³
